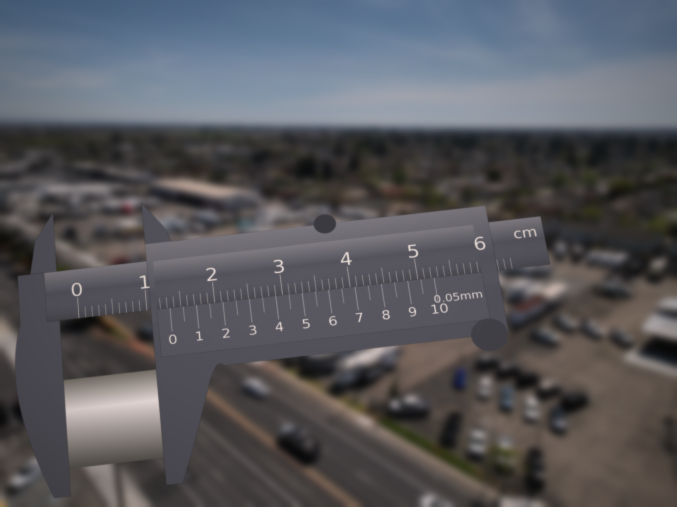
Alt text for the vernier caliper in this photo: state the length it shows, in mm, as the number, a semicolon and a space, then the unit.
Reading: 13.4; mm
